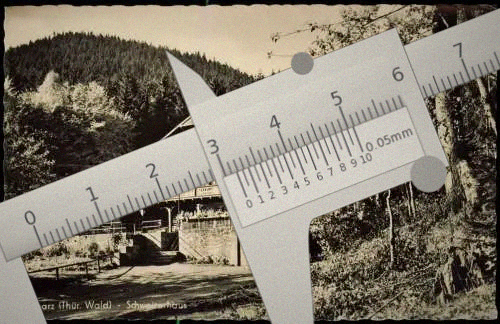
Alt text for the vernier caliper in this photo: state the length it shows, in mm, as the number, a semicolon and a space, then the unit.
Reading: 31.8; mm
